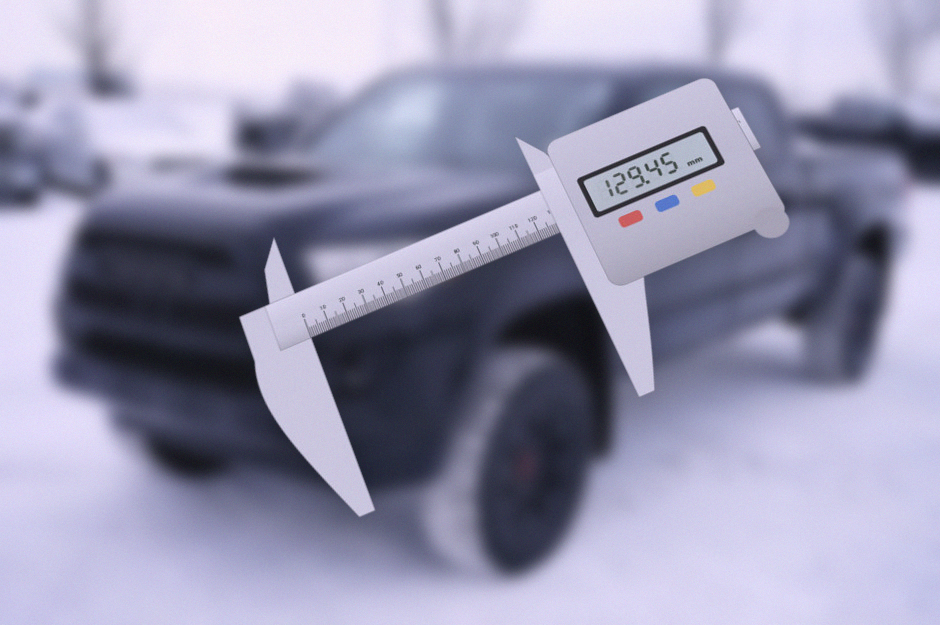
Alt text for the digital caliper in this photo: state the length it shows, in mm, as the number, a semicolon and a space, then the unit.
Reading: 129.45; mm
